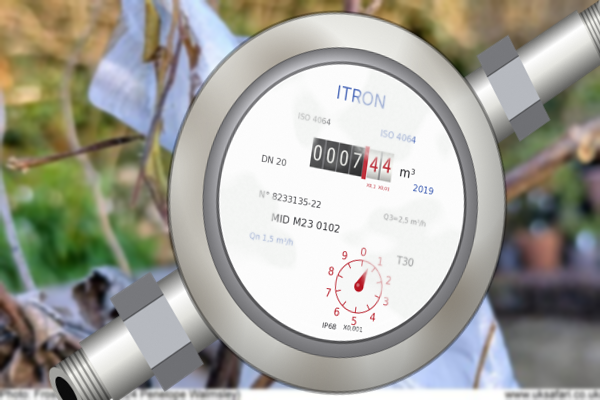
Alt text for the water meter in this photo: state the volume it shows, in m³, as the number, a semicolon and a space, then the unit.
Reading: 7.440; m³
